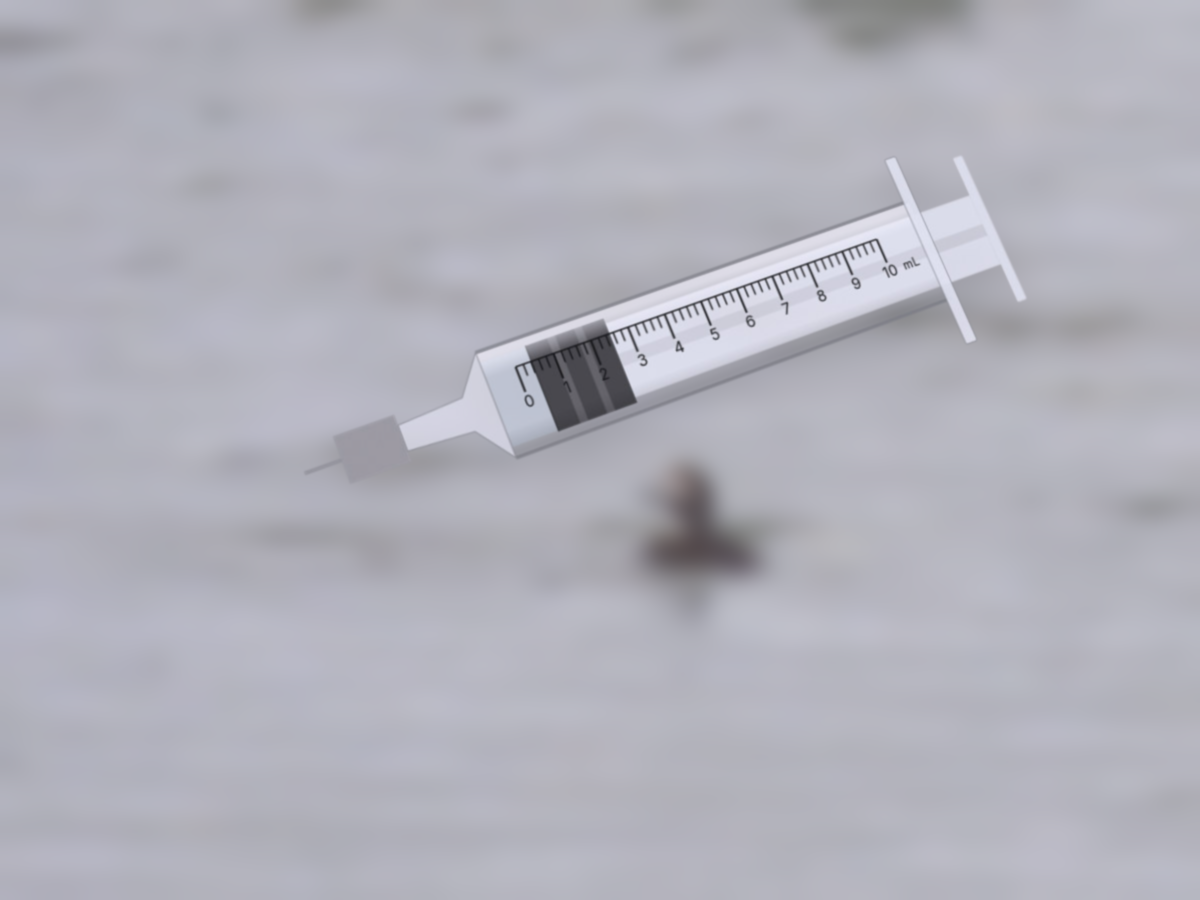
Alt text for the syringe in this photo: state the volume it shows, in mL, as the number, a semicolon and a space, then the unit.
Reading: 0.4; mL
